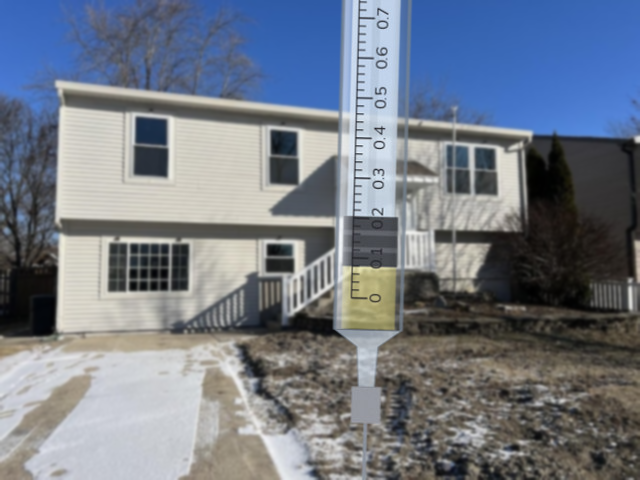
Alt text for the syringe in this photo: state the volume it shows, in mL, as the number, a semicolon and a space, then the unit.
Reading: 0.08; mL
